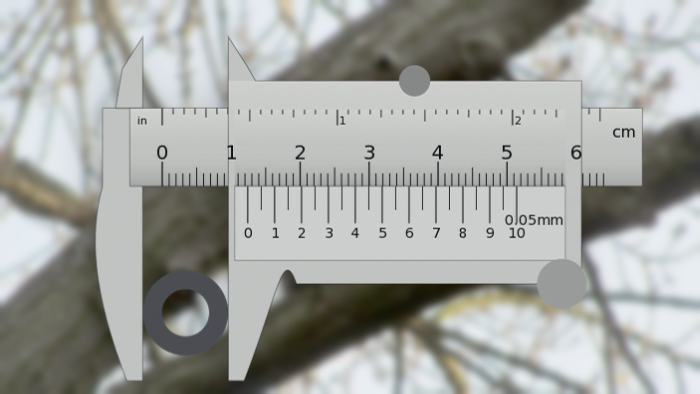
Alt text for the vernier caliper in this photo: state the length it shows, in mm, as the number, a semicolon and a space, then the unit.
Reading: 12.4; mm
